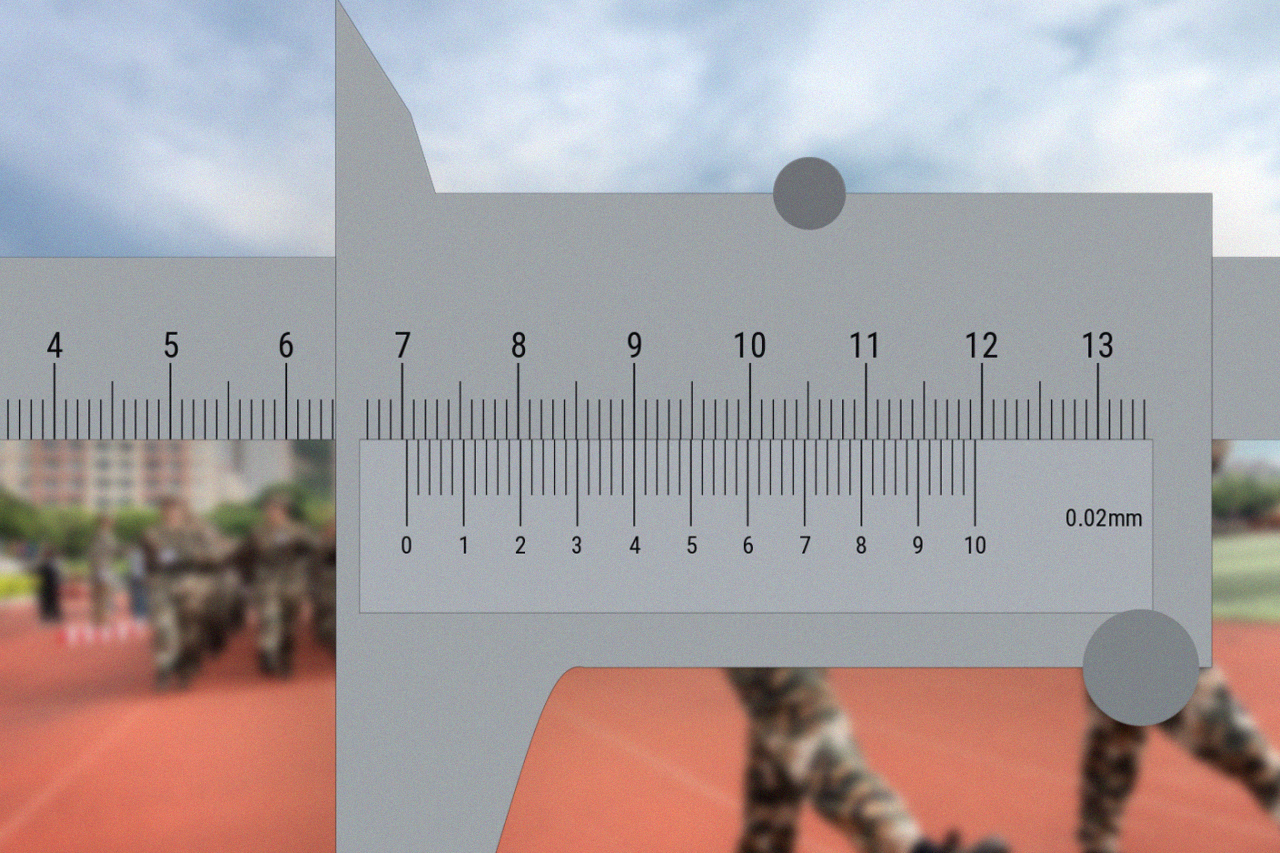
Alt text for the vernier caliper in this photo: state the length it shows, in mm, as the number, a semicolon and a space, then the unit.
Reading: 70.4; mm
